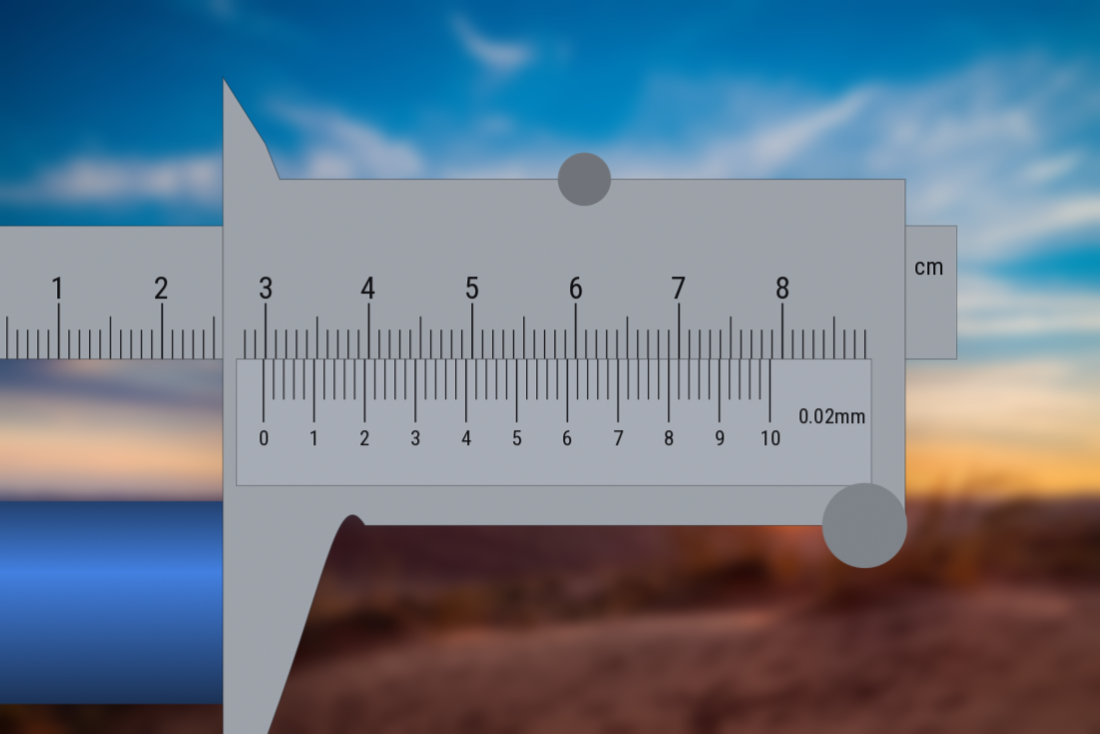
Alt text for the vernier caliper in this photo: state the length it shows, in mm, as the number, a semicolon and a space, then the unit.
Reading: 29.8; mm
